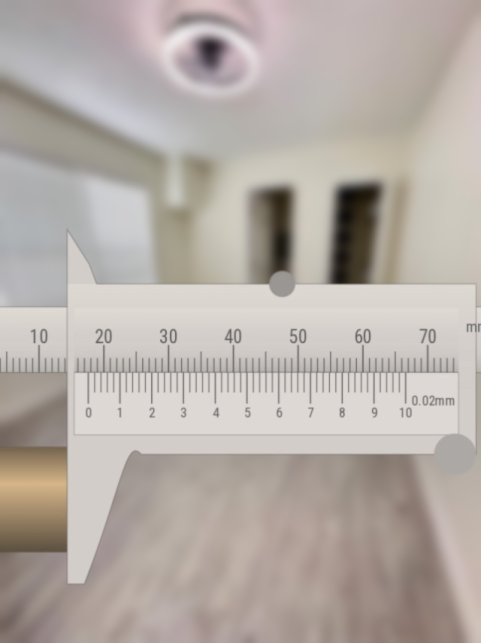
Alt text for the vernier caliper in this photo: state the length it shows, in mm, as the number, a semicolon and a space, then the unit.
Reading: 17.6; mm
